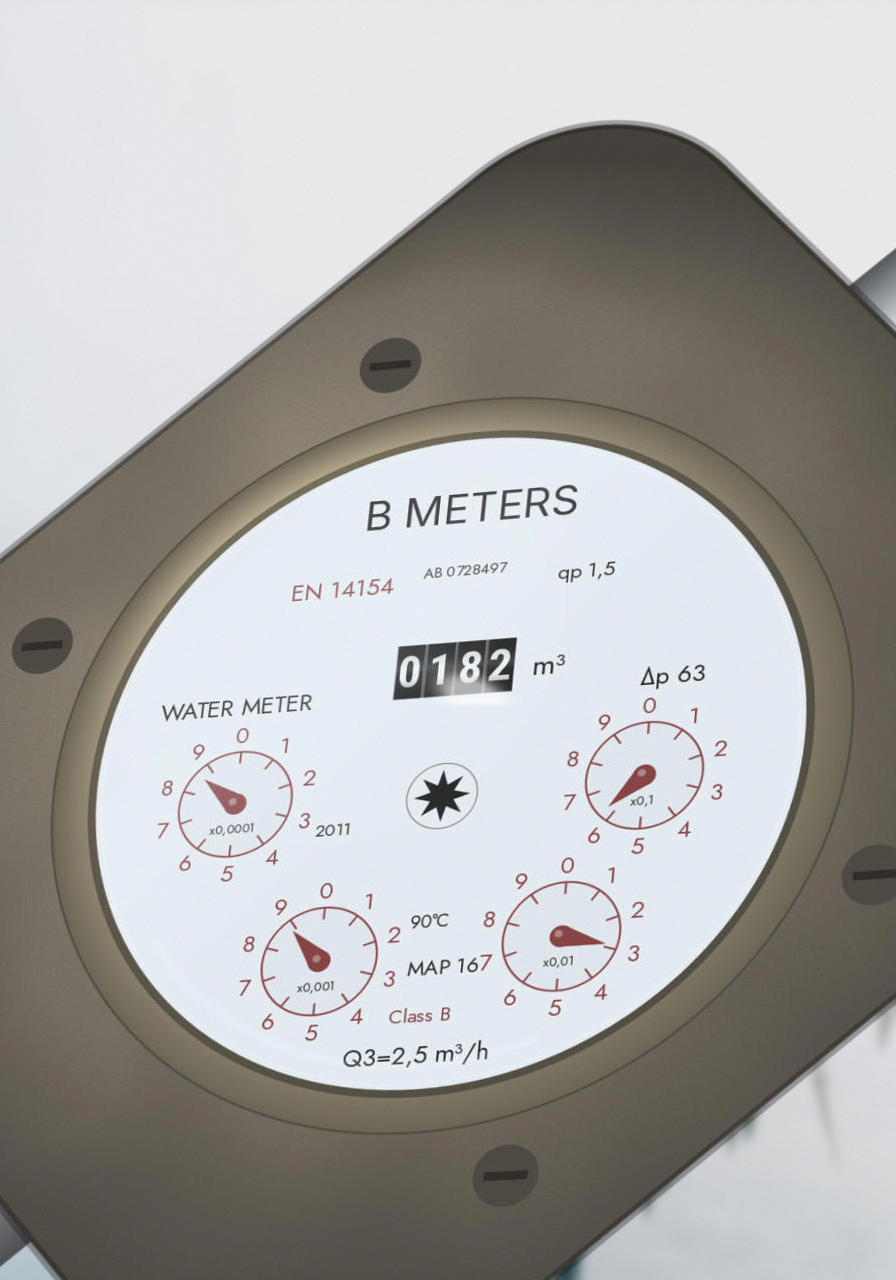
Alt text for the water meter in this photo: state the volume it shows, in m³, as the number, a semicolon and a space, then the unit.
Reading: 182.6288; m³
